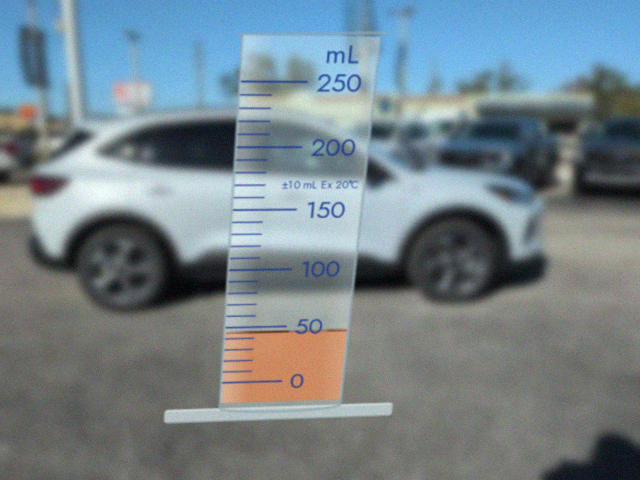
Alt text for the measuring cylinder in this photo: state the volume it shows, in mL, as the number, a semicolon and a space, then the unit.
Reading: 45; mL
